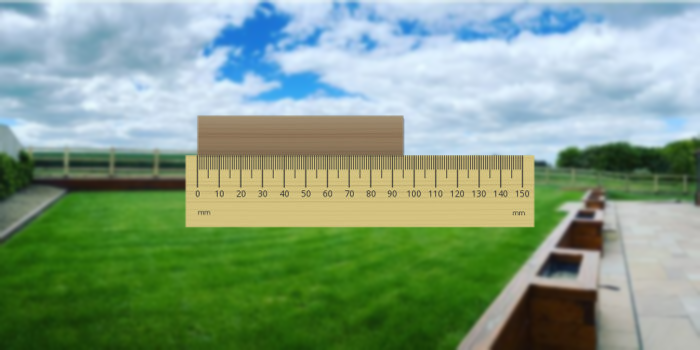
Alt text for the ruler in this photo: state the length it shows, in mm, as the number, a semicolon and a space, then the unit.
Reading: 95; mm
